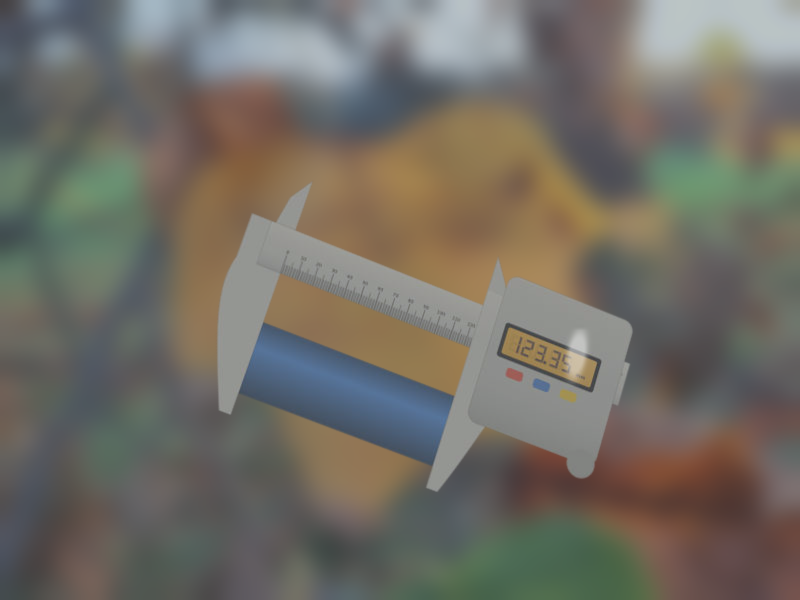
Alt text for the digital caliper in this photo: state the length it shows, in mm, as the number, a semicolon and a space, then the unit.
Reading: 123.35; mm
